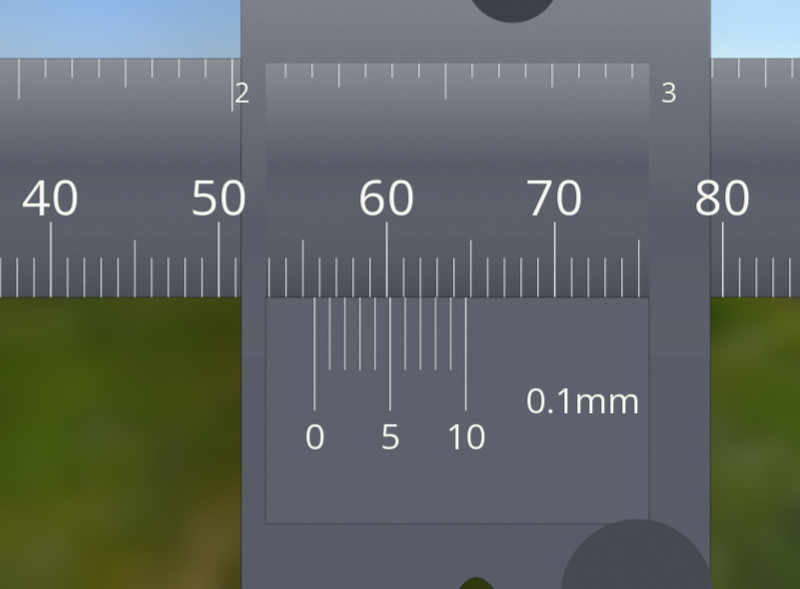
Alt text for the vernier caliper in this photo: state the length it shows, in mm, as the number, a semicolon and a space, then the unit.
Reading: 55.7; mm
